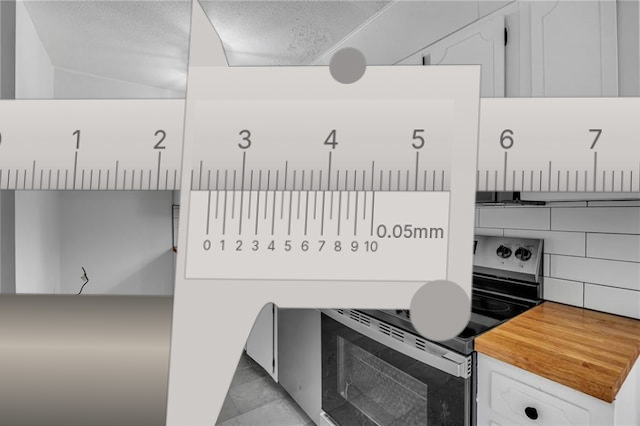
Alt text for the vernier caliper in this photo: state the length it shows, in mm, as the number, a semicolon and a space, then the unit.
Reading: 26.2; mm
